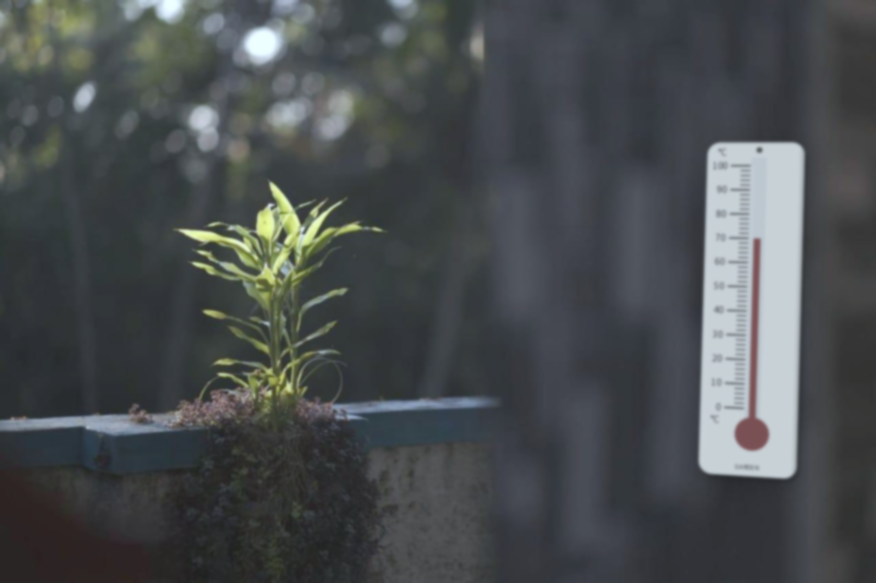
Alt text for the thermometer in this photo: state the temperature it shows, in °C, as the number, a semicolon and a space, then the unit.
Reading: 70; °C
